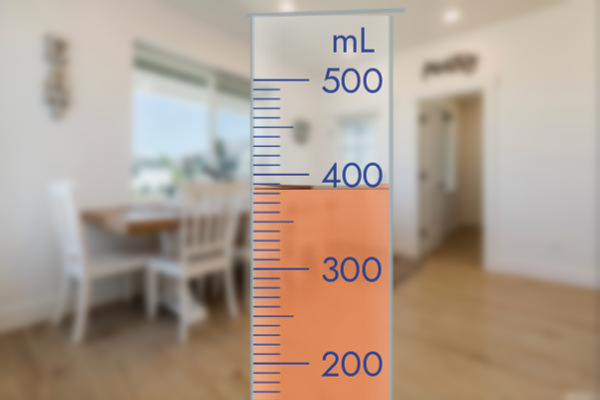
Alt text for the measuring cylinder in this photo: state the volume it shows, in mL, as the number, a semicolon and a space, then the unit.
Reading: 385; mL
